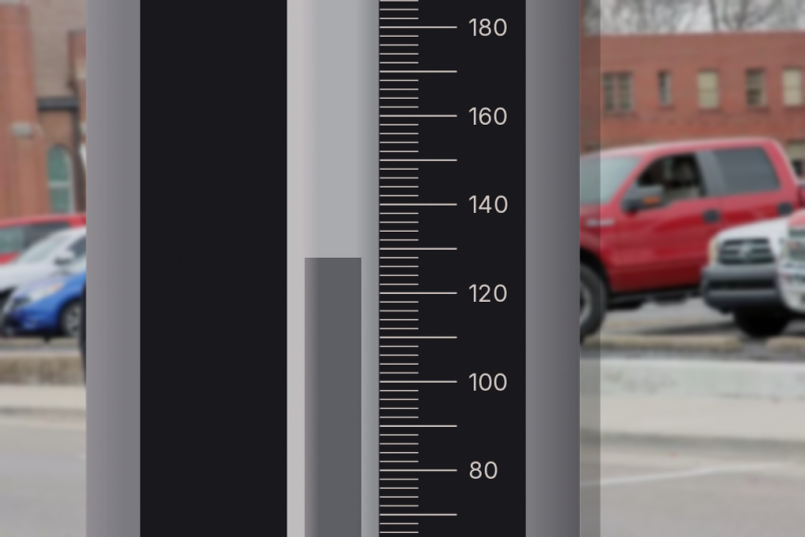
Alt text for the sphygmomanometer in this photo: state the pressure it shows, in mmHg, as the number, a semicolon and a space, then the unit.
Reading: 128; mmHg
